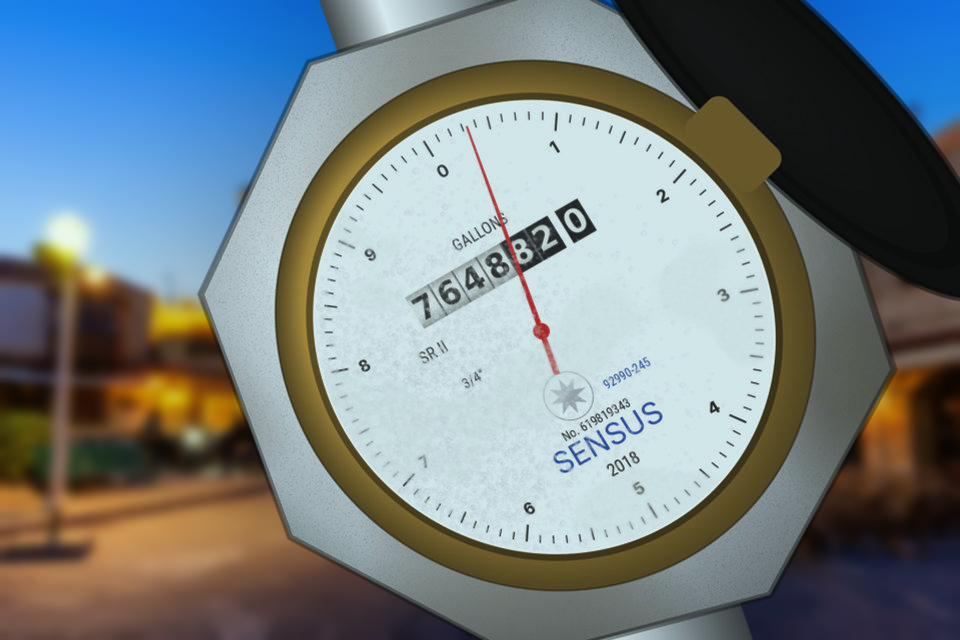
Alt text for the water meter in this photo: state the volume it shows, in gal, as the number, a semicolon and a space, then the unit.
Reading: 7648820.3; gal
